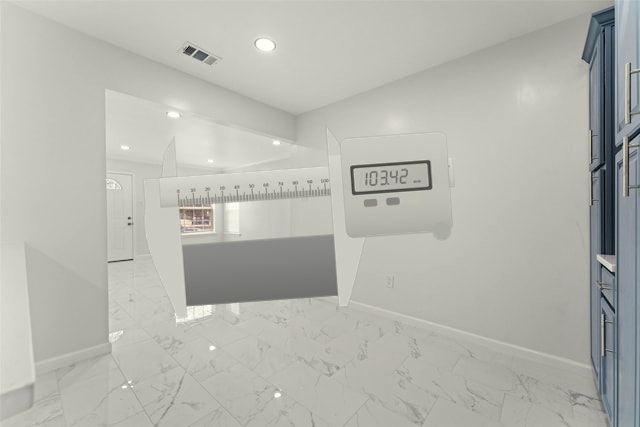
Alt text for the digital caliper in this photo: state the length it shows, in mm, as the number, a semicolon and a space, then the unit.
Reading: 103.42; mm
